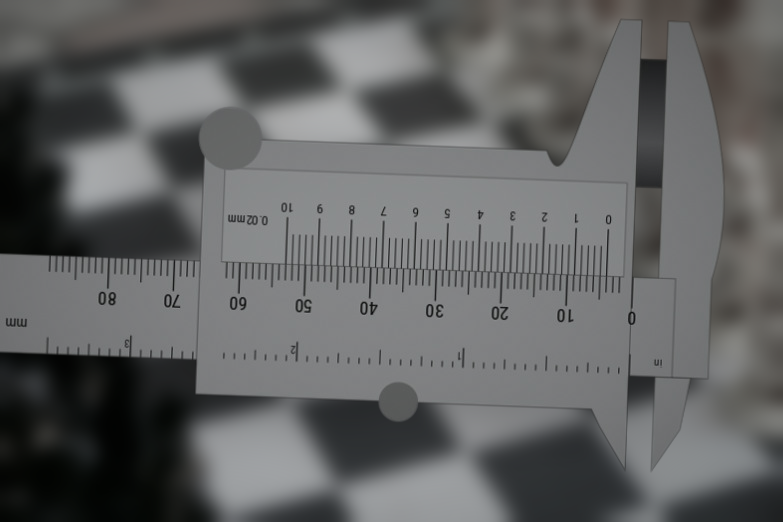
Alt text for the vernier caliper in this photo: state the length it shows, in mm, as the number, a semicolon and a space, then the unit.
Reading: 4.0; mm
